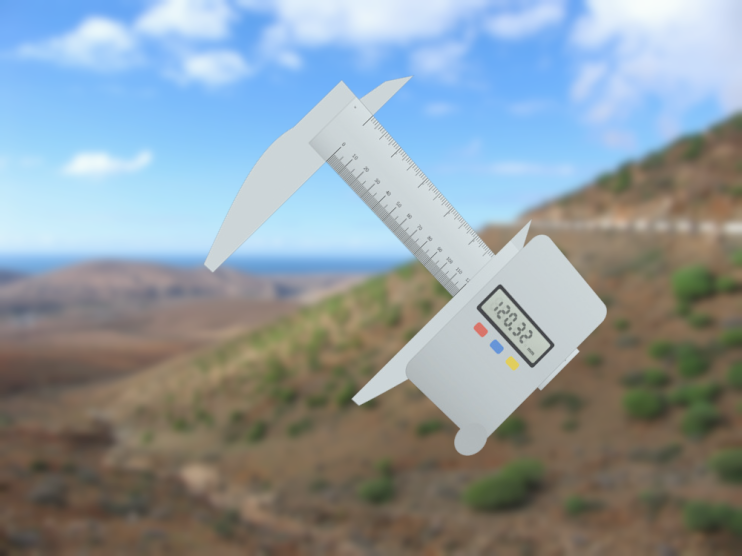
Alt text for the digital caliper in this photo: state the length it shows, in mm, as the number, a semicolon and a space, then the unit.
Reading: 120.32; mm
